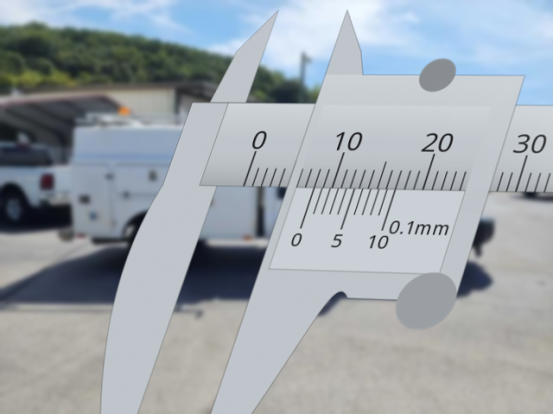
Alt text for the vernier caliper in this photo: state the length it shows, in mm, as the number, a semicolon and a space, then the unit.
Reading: 8.0; mm
